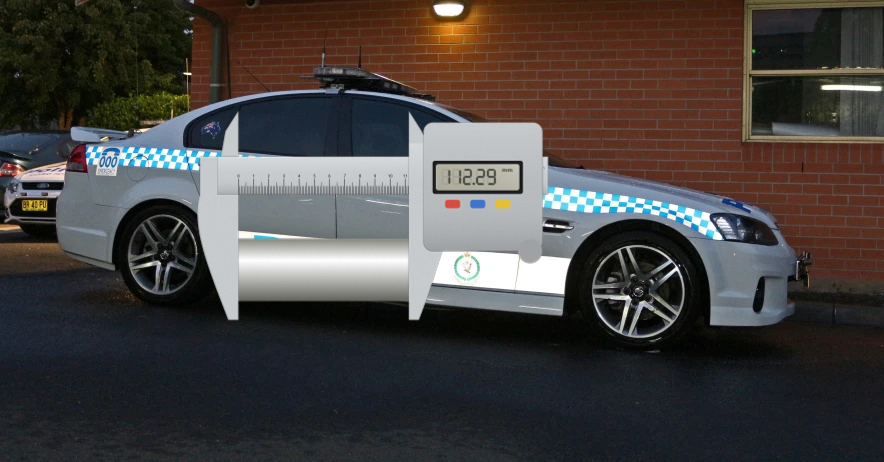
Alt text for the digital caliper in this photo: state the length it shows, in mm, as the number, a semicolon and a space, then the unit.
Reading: 112.29; mm
